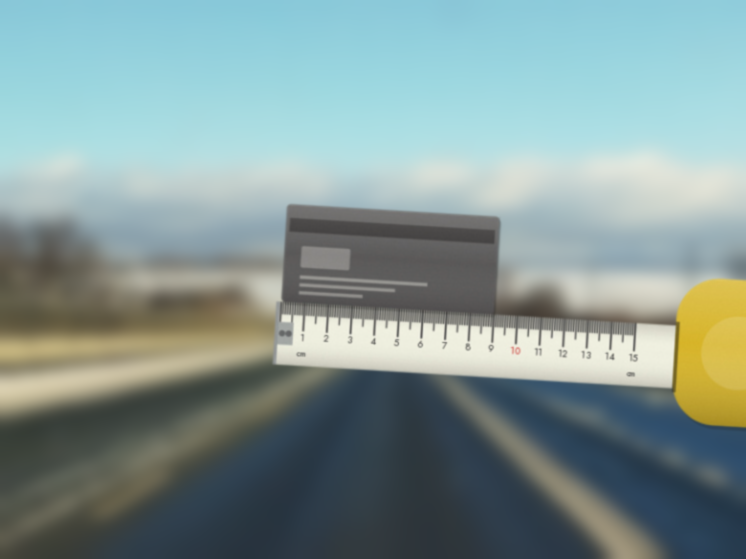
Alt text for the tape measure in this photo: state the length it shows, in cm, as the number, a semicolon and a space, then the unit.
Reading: 9; cm
